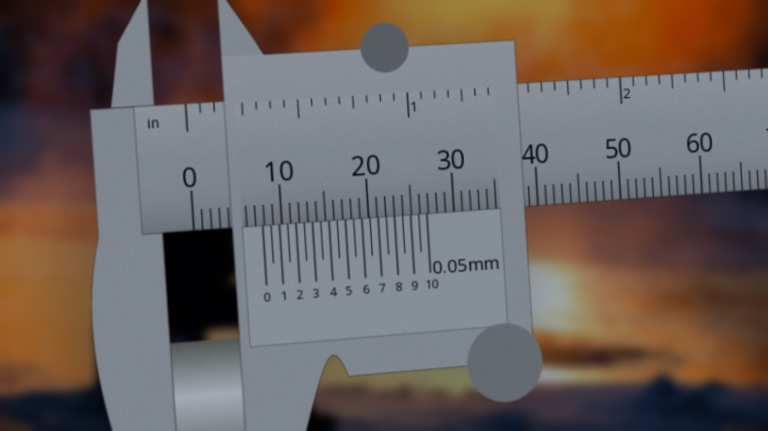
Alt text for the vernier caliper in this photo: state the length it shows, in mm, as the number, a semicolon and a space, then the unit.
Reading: 7.8; mm
